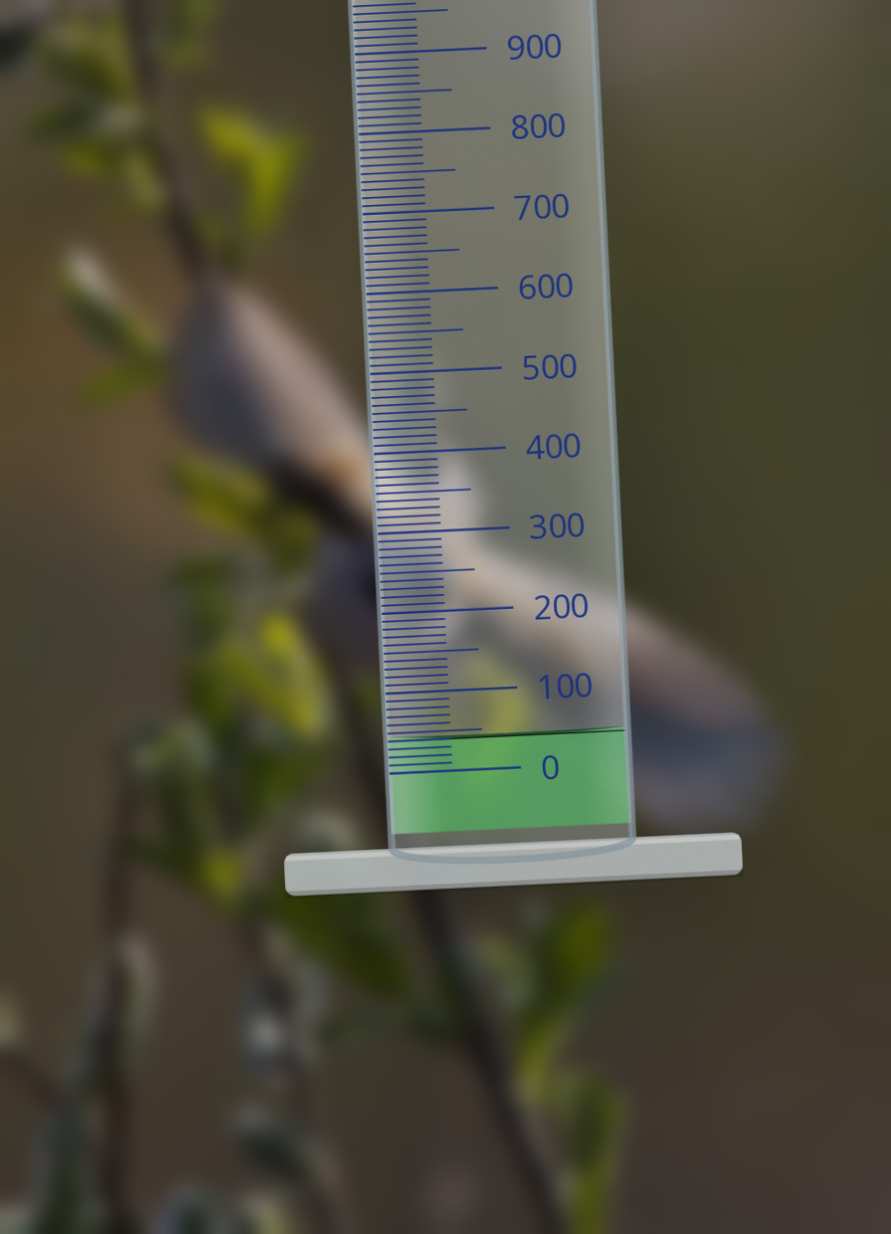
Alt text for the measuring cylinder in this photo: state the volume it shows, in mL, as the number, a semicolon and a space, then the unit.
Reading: 40; mL
